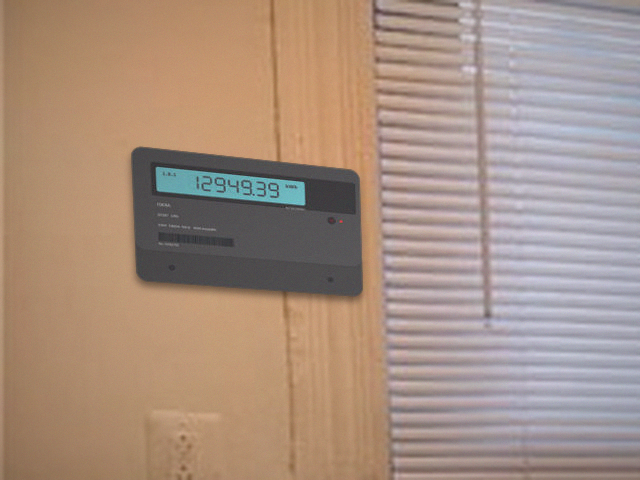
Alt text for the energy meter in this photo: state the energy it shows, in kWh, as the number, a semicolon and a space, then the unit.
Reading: 12949.39; kWh
